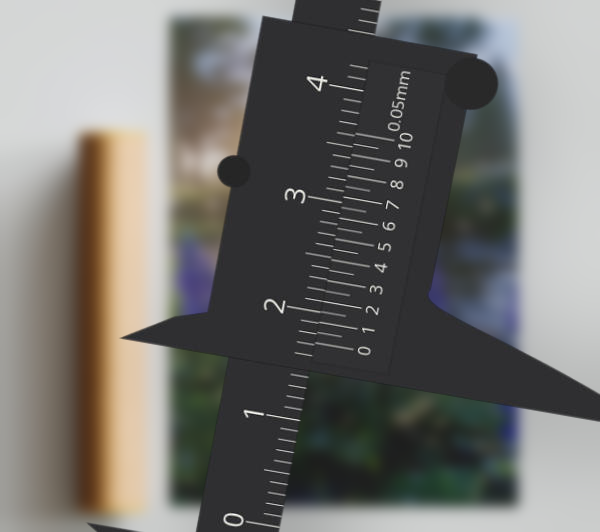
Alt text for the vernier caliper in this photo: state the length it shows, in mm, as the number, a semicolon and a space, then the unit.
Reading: 17.2; mm
